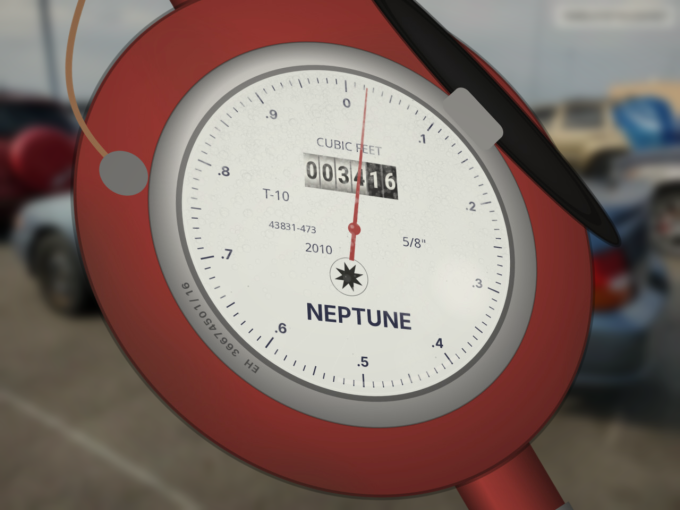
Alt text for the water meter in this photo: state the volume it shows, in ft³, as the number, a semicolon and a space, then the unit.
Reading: 3416.02; ft³
